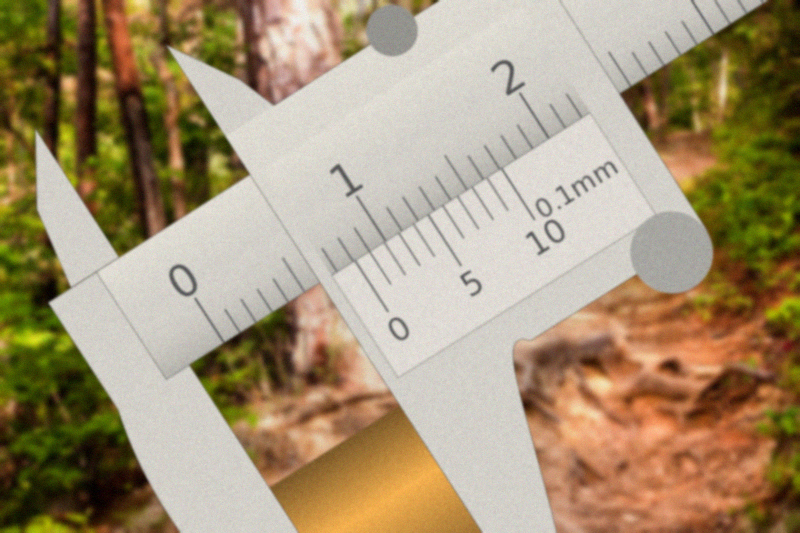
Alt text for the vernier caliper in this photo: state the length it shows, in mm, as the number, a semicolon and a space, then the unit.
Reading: 8.1; mm
